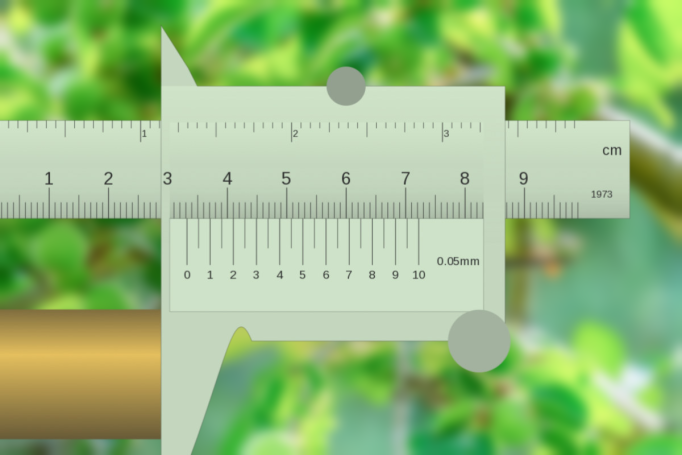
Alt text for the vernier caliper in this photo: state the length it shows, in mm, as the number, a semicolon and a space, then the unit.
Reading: 33.2; mm
